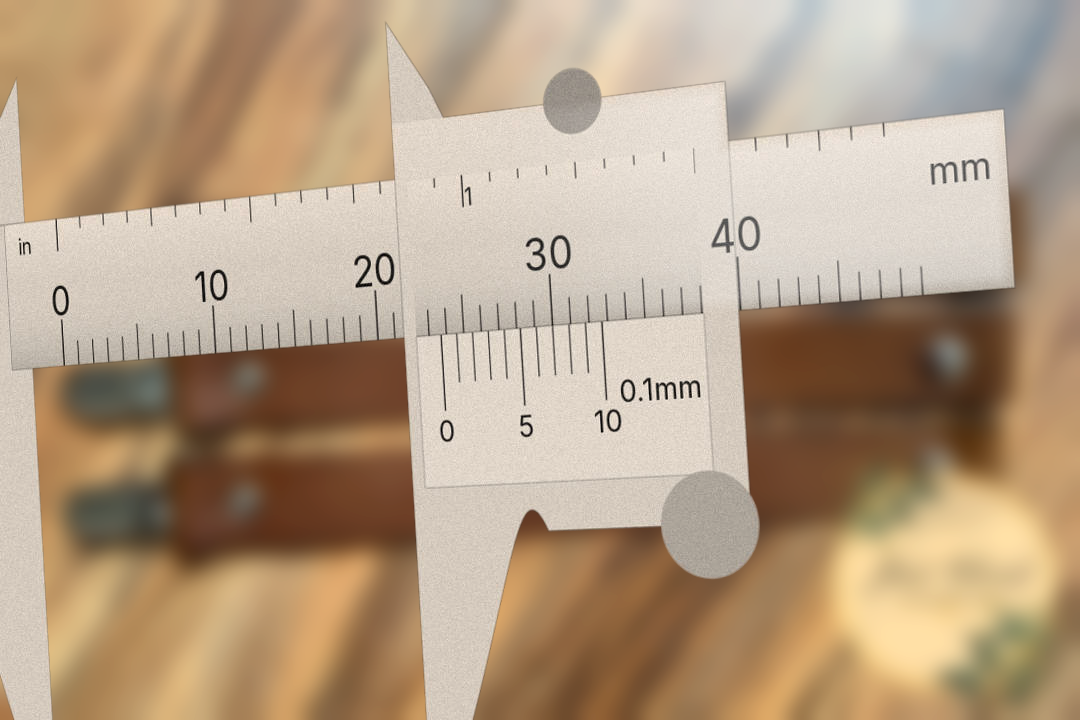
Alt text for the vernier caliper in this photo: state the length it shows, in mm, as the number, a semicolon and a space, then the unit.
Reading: 23.7; mm
